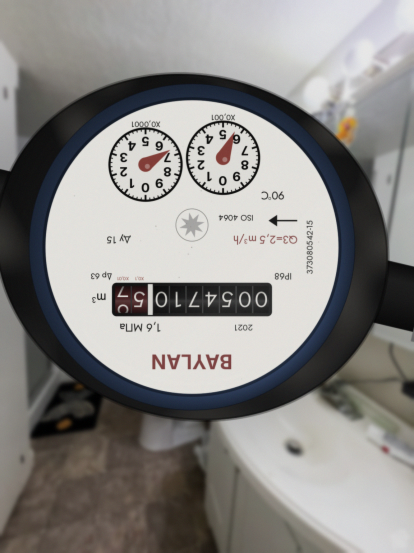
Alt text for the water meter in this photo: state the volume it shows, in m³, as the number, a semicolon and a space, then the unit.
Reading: 54710.5656; m³
